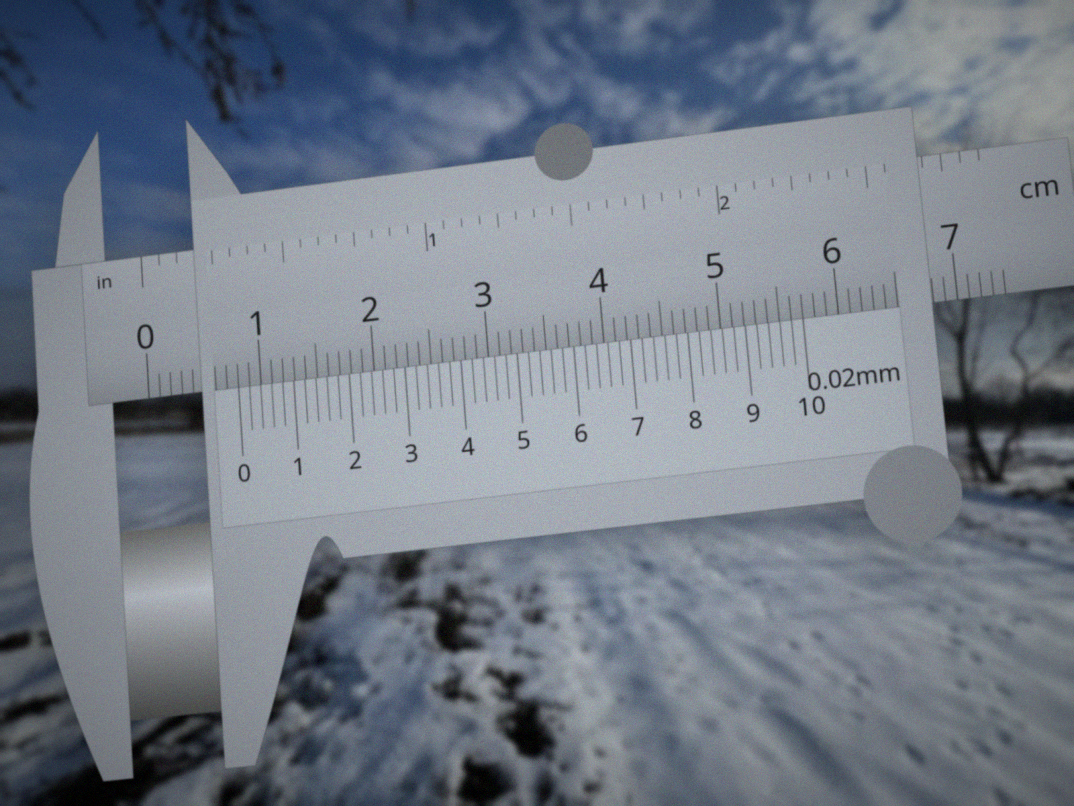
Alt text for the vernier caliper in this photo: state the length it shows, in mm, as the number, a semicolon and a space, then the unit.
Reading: 8.0; mm
